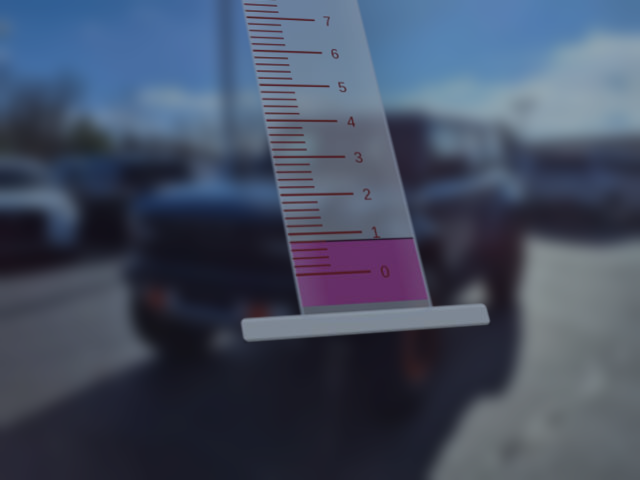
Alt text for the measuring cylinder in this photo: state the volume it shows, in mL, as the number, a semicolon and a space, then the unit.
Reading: 0.8; mL
